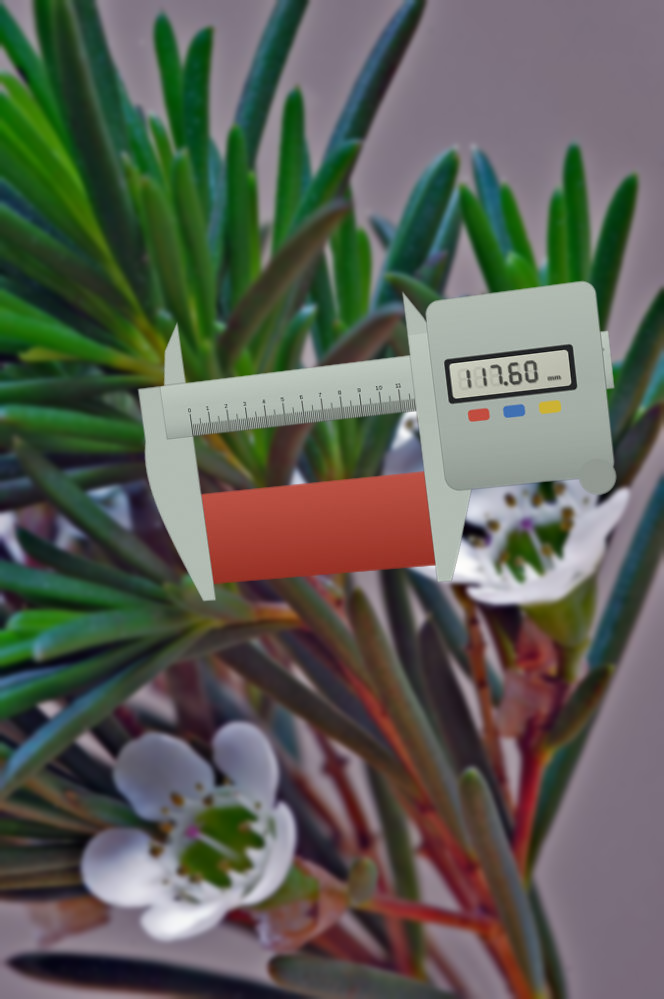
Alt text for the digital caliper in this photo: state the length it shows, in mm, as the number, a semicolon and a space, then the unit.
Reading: 117.60; mm
